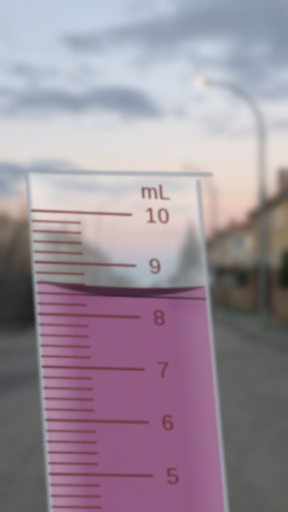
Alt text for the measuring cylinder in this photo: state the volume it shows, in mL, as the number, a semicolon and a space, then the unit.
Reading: 8.4; mL
